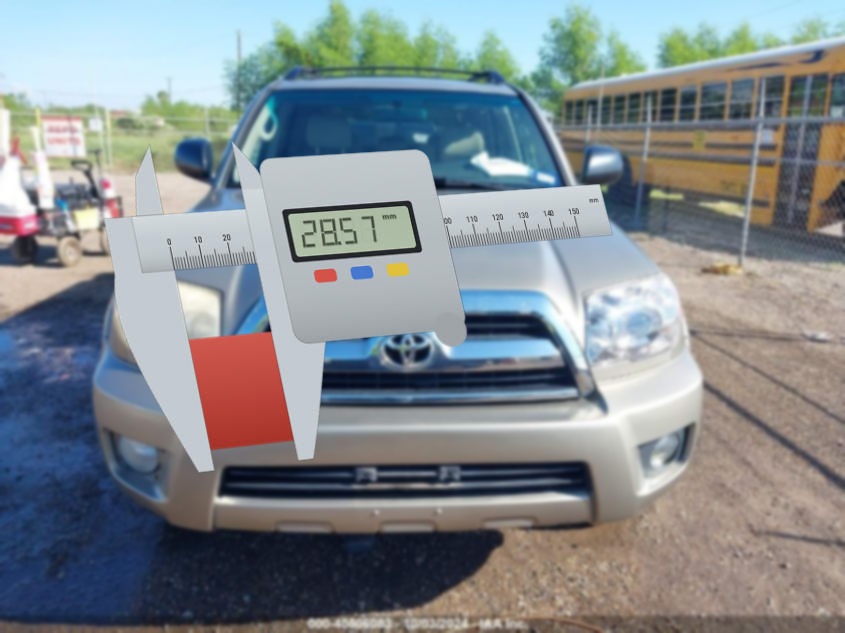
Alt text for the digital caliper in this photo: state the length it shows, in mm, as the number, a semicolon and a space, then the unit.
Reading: 28.57; mm
